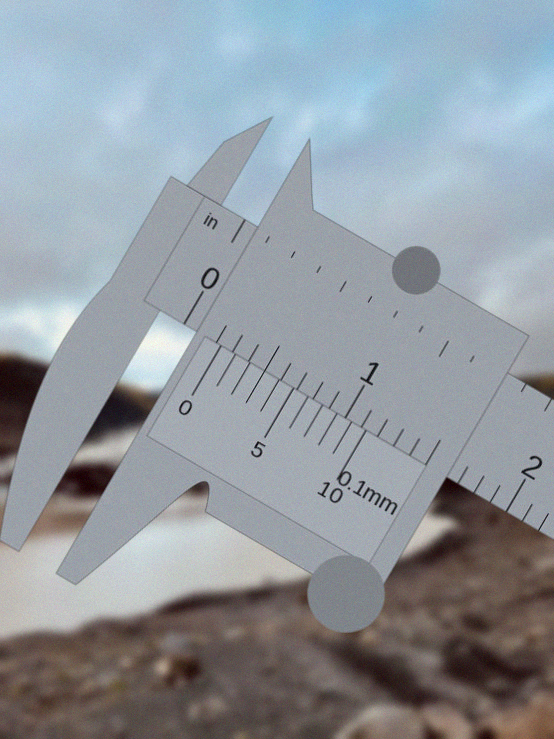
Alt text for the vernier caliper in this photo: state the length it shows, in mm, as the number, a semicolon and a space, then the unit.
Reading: 2.3; mm
